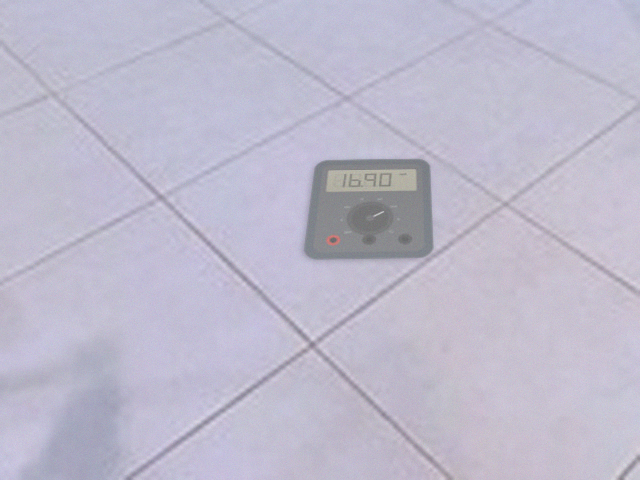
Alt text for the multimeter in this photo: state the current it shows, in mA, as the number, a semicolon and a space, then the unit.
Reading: 16.90; mA
